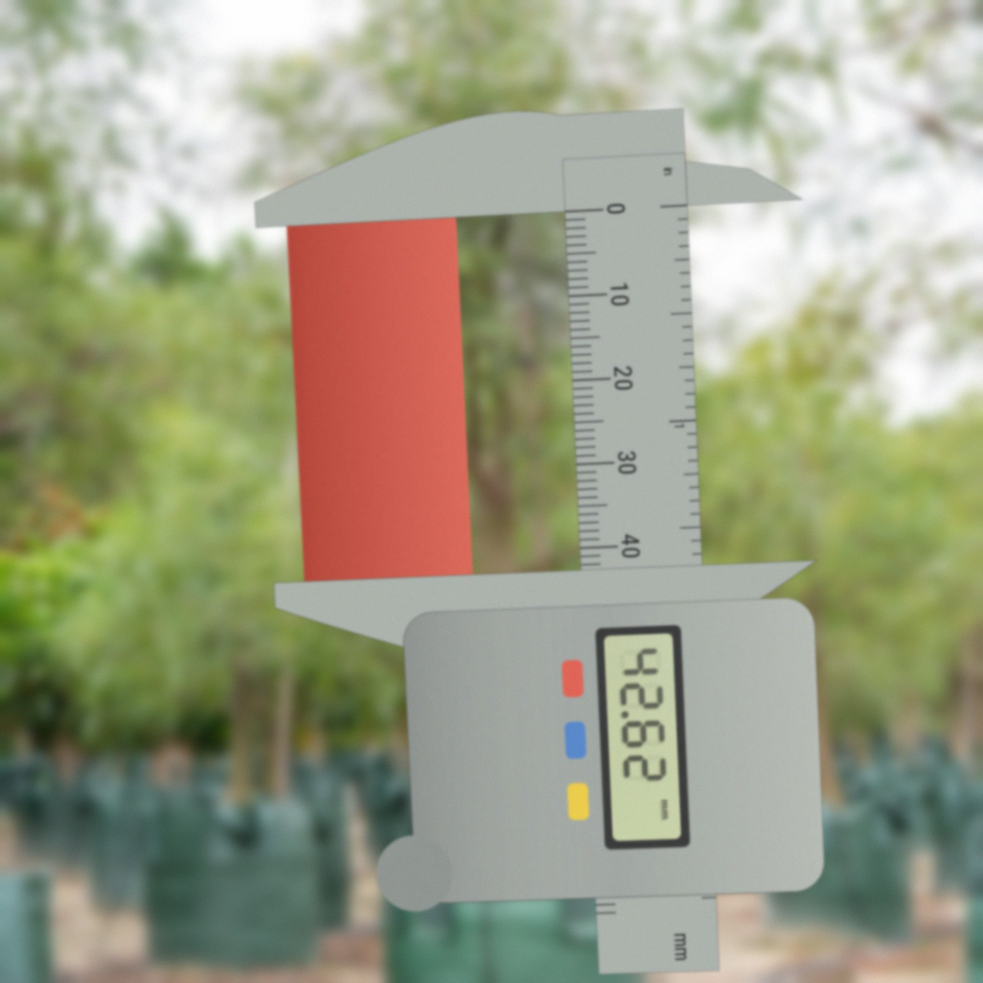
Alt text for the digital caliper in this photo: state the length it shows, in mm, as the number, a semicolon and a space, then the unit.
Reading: 42.62; mm
